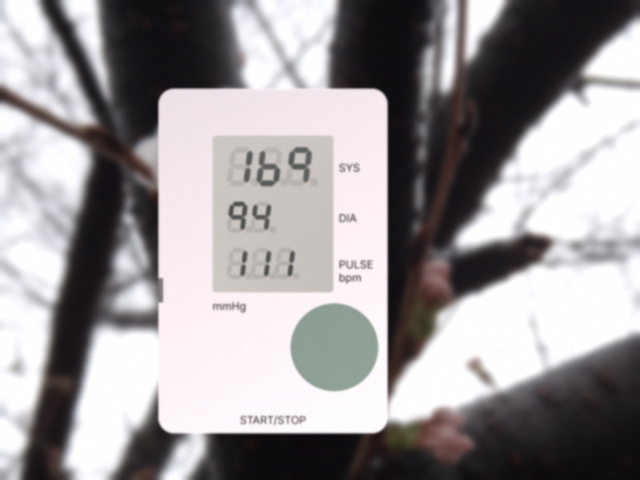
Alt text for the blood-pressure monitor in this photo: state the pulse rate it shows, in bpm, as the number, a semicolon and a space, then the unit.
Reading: 111; bpm
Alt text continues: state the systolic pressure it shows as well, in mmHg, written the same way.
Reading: 169; mmHg
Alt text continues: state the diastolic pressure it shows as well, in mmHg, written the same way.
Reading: 94; mmHg
